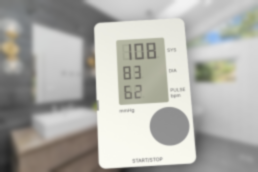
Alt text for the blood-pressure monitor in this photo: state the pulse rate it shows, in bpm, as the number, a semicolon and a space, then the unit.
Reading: 62; bpm
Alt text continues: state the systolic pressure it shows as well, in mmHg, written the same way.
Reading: 108; mmHg
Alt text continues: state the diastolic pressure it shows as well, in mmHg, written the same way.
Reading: 83; mmHg
